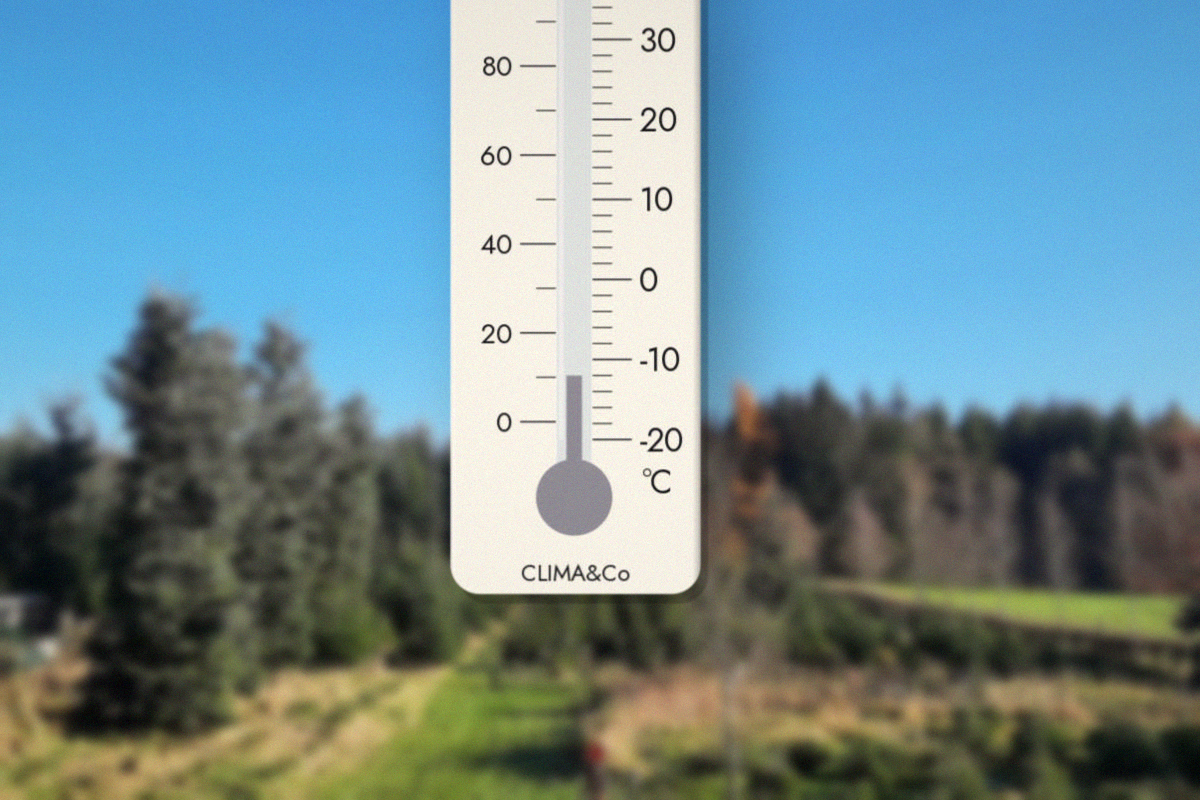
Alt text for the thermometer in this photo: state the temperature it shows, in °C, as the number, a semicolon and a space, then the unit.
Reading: -12; °C
